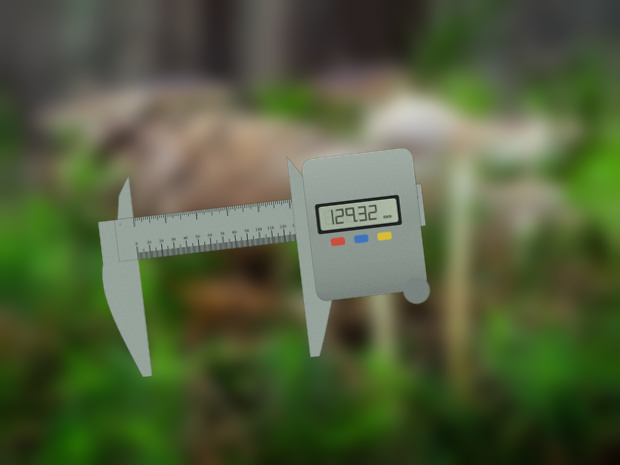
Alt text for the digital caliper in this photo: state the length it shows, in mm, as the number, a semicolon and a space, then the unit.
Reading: 129.32; mm
